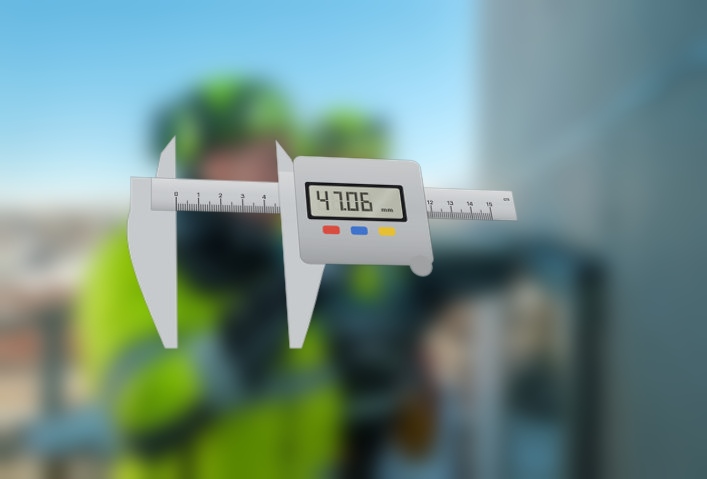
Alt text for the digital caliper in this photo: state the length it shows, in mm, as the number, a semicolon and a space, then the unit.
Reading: 47.06; mm
